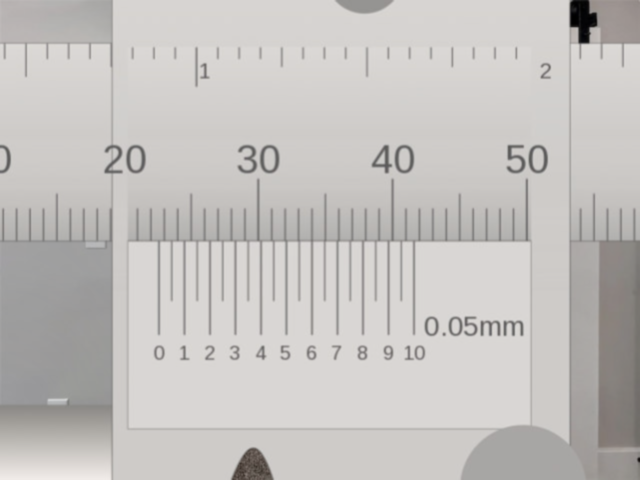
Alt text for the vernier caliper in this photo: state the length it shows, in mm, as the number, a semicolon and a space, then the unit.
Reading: 22.6; mm
